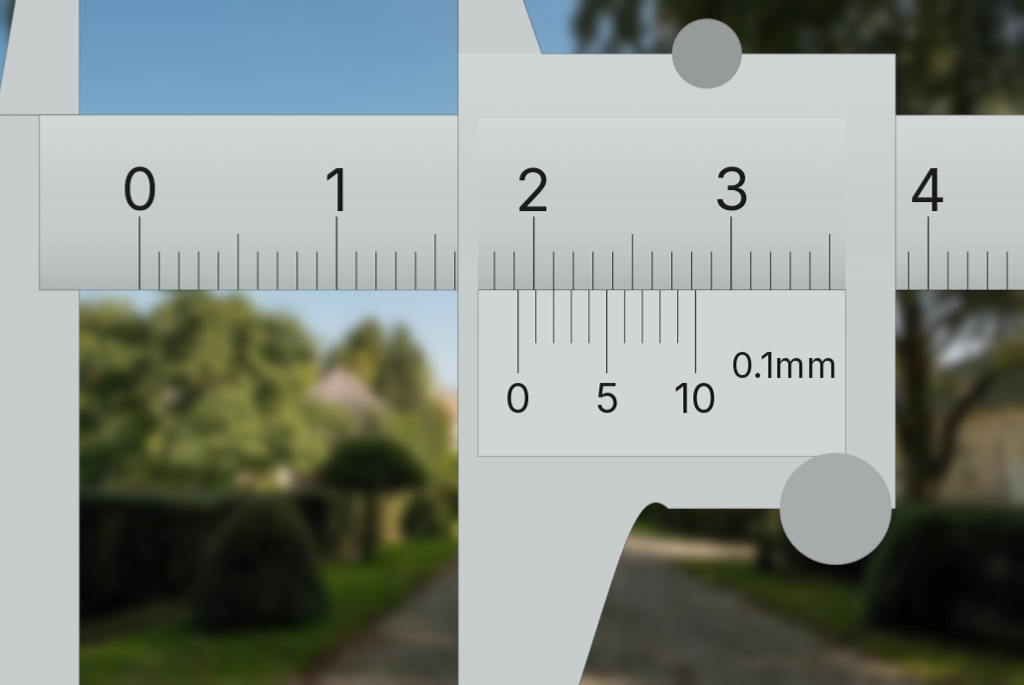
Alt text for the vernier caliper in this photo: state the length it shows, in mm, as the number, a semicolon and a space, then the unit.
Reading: 19.2; mm
